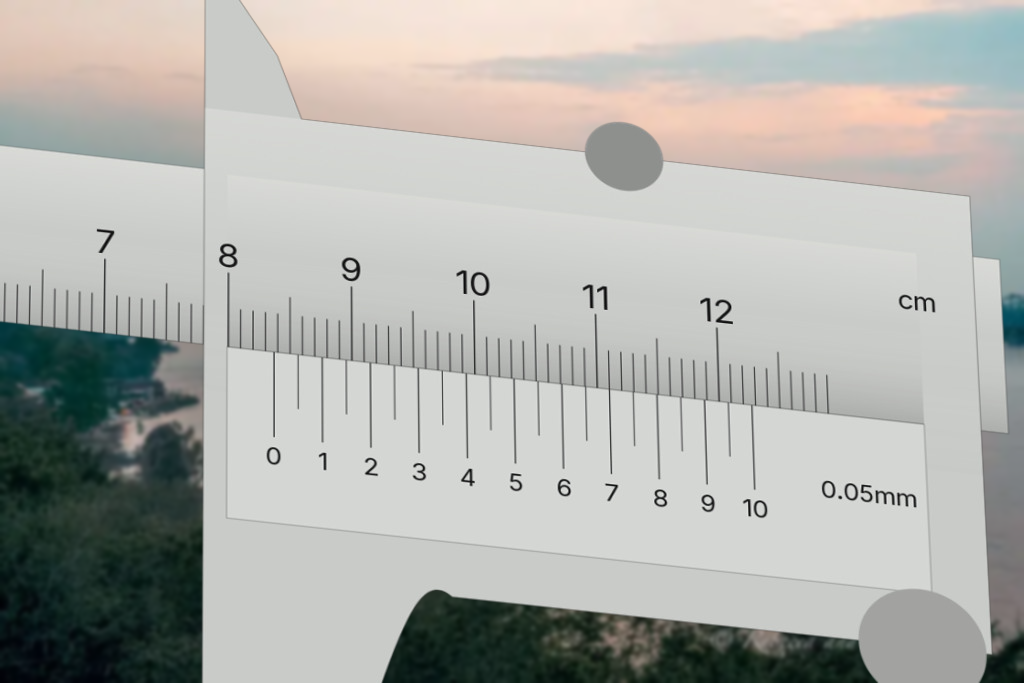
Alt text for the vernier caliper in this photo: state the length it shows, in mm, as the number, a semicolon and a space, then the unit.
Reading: 83.7; mm
